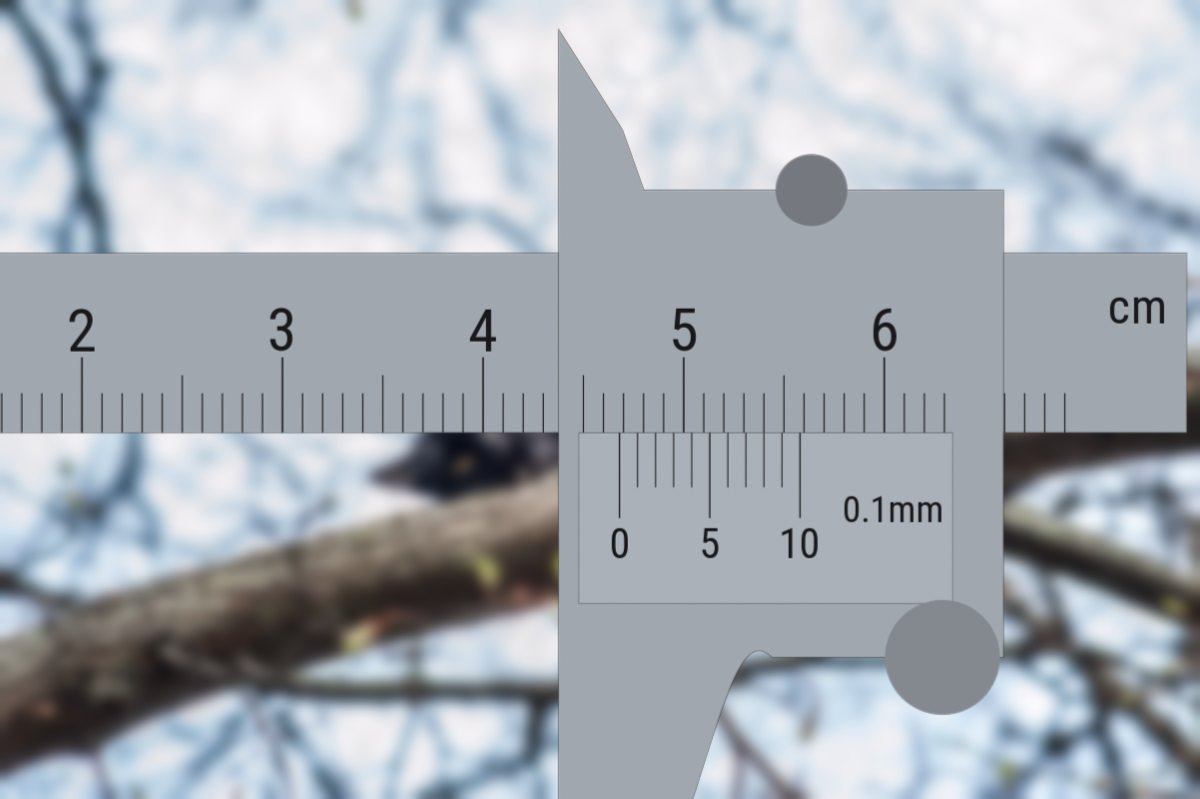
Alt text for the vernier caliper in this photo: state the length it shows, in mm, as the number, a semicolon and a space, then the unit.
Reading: 46.8; mm
